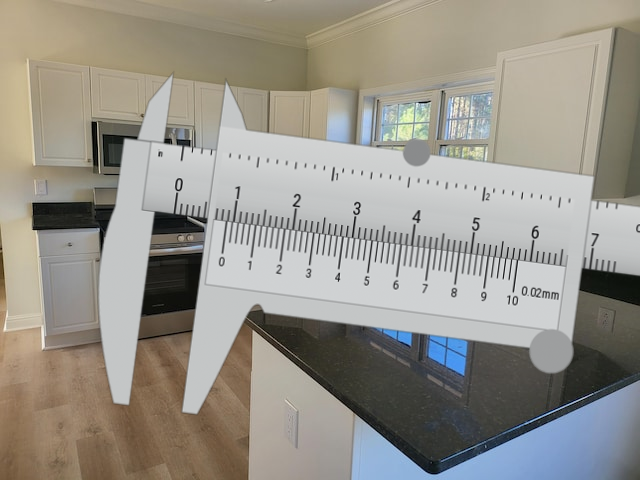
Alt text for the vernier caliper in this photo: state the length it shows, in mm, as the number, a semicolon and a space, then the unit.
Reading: 8.8; mm
